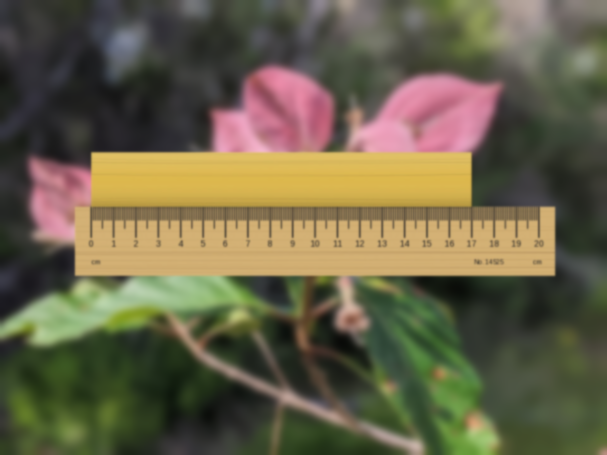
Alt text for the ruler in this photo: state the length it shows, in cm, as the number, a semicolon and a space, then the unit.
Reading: 17; cm
